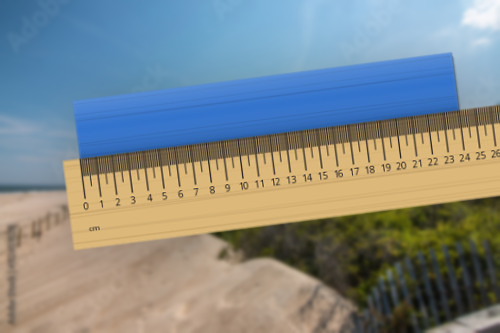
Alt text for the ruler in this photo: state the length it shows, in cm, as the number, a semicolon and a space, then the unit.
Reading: 24; cm
